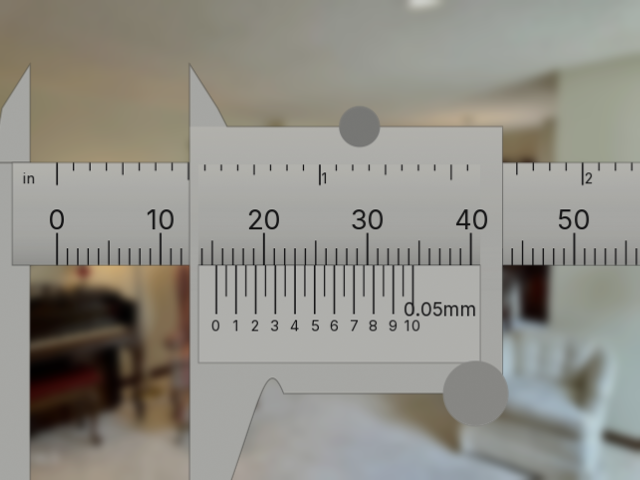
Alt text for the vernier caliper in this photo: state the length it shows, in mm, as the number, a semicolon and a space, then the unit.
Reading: 15.4; mm
